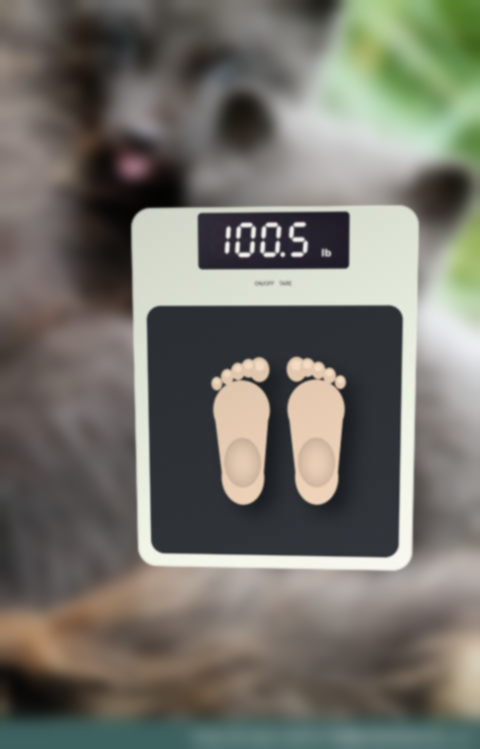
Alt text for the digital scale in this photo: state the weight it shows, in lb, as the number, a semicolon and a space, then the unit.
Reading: 100.5; lb
